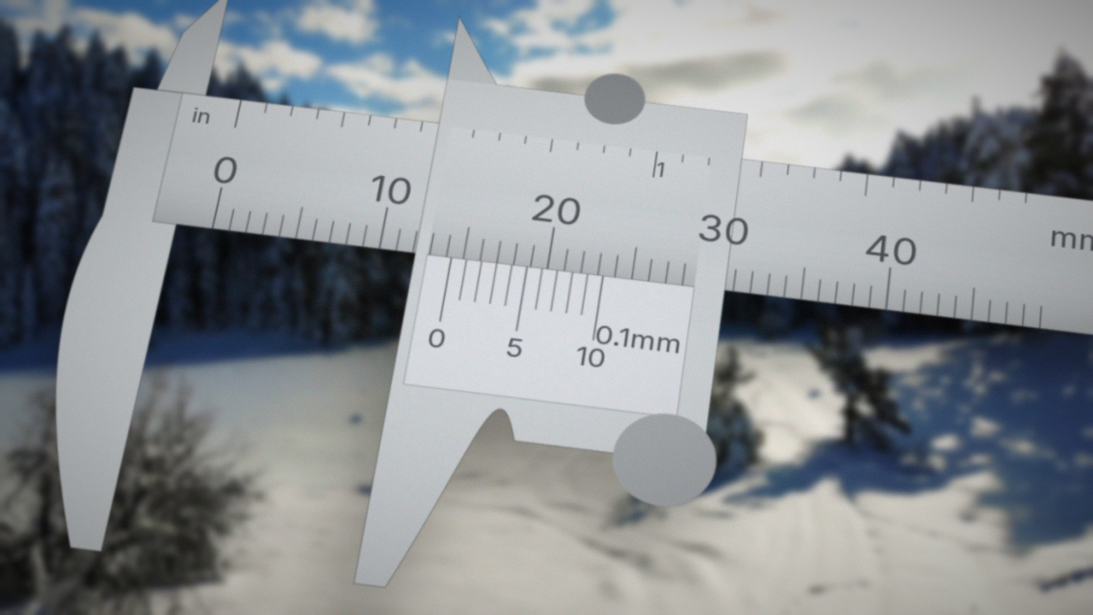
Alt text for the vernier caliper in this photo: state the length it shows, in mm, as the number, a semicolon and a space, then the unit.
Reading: 14.3; mm
